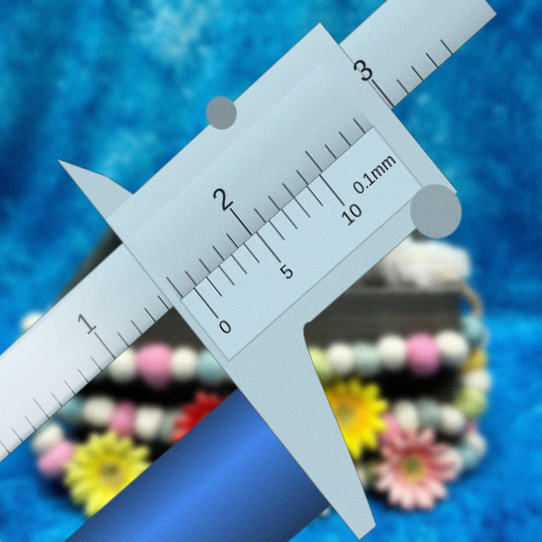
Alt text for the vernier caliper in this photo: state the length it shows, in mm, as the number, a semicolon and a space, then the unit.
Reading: 15.8; mm
